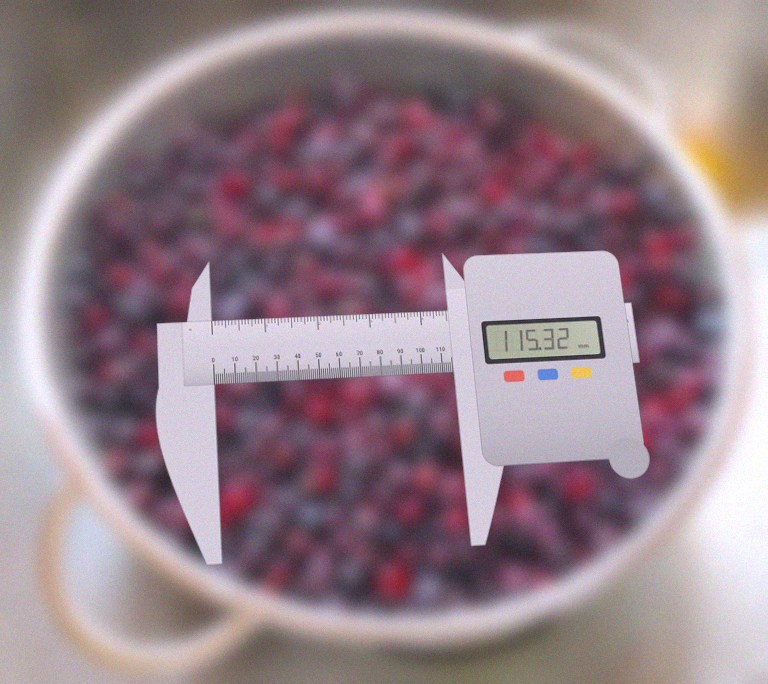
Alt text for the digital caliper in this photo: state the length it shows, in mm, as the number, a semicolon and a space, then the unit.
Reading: 115.32; mm
